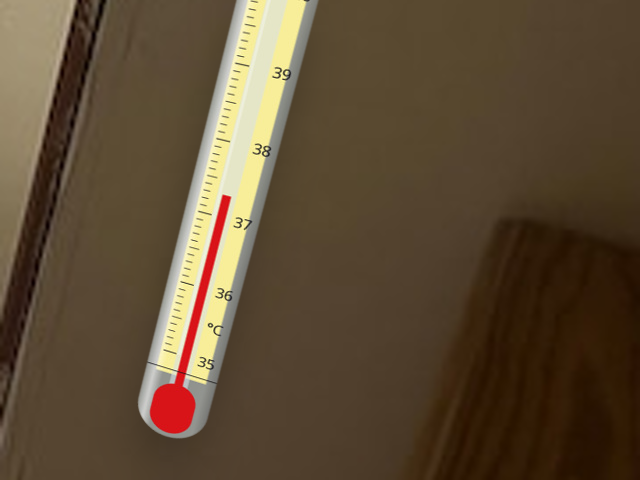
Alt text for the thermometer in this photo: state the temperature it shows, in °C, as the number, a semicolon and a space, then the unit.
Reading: 37.3; °C
